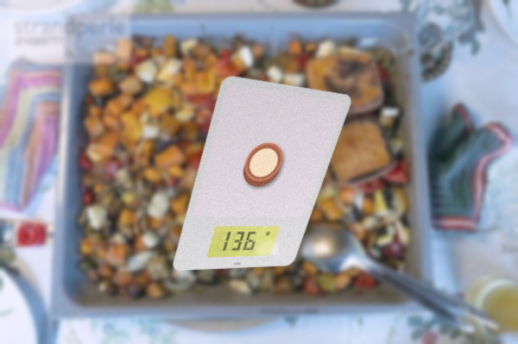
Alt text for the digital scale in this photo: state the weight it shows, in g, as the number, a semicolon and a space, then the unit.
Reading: 136; g
